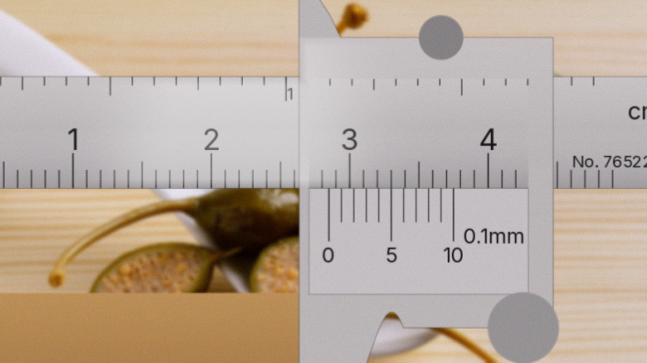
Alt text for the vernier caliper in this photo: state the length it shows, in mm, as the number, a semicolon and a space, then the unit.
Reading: 28.5; mm
